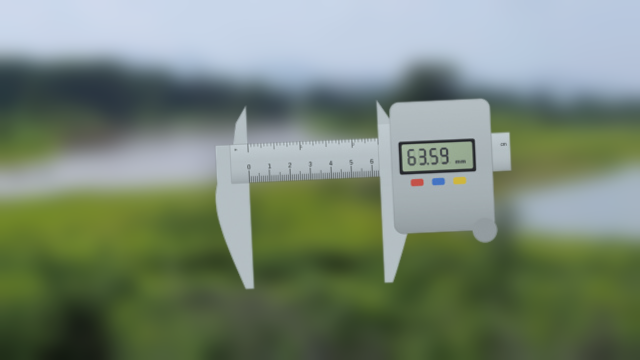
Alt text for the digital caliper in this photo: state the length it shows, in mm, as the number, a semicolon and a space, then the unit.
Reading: 63.59; mm
